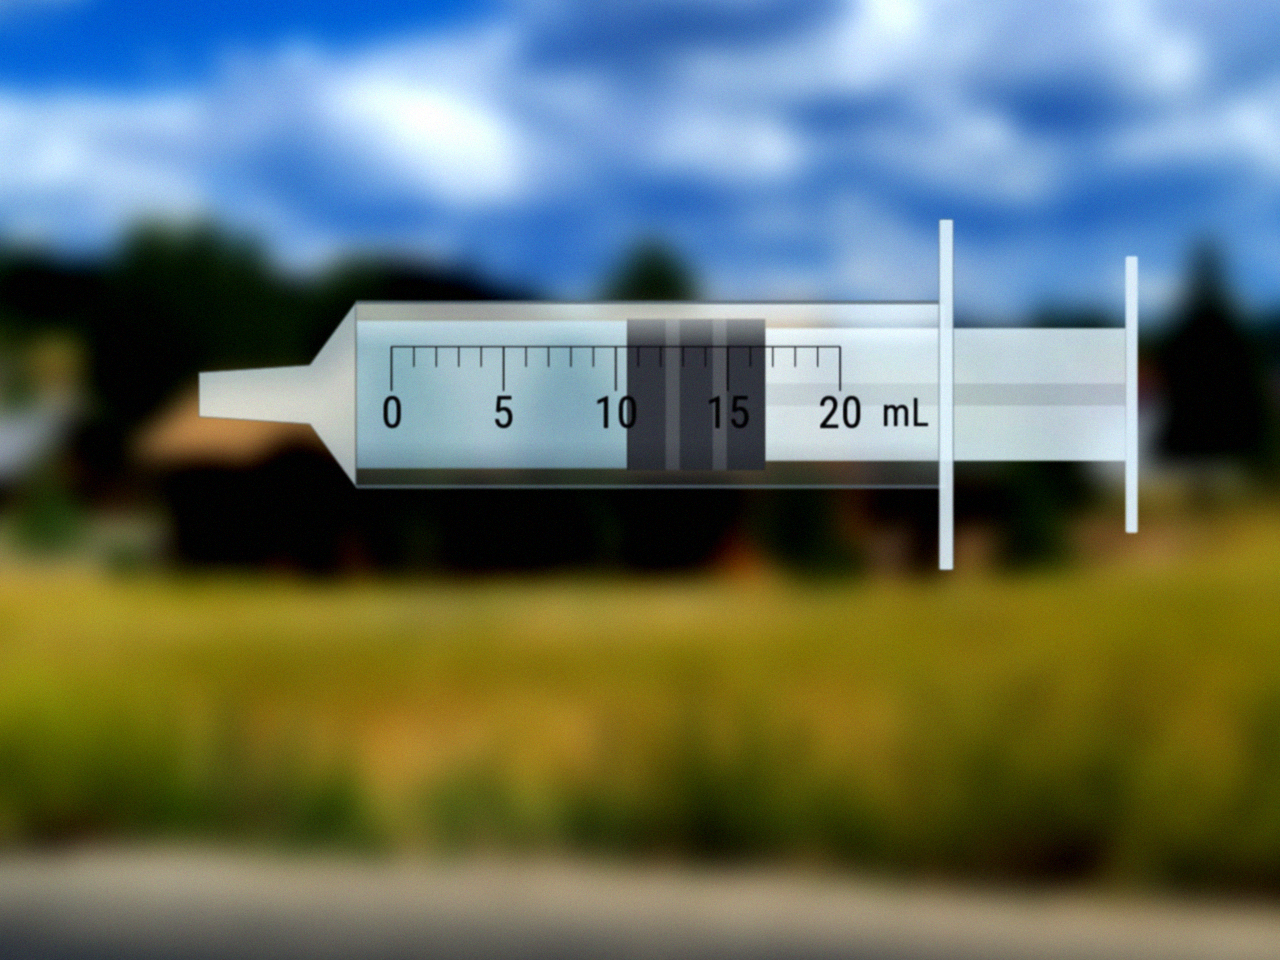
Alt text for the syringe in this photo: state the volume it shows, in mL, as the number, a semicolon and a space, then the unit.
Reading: 10.5; mL
